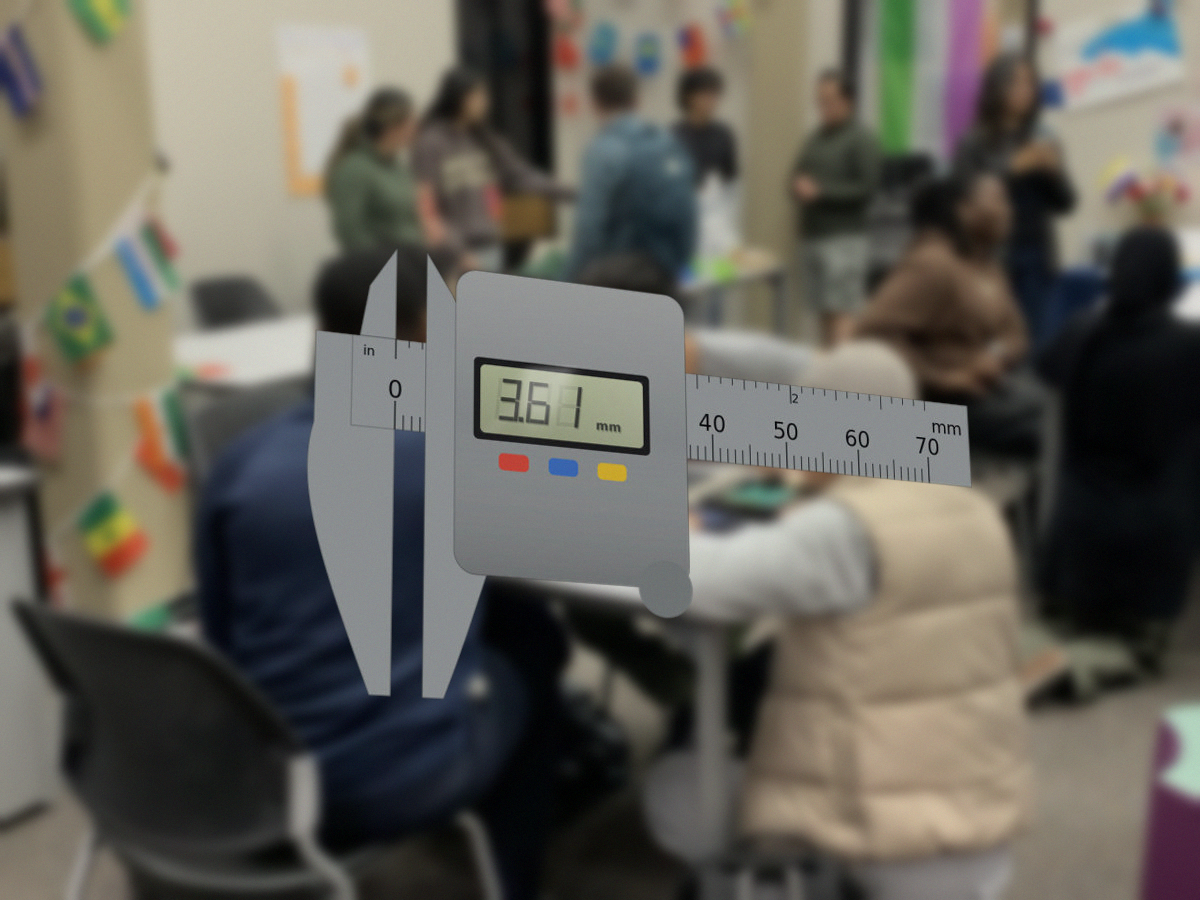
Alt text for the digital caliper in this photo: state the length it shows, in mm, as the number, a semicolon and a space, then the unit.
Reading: 3.61; mm
